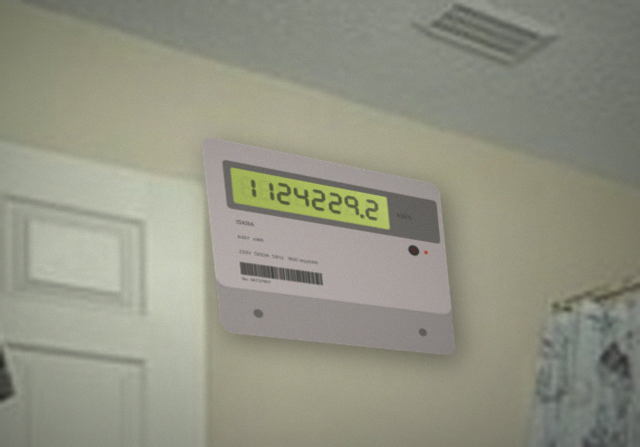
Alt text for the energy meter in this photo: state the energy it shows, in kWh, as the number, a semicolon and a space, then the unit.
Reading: 1124229.2; kWh
